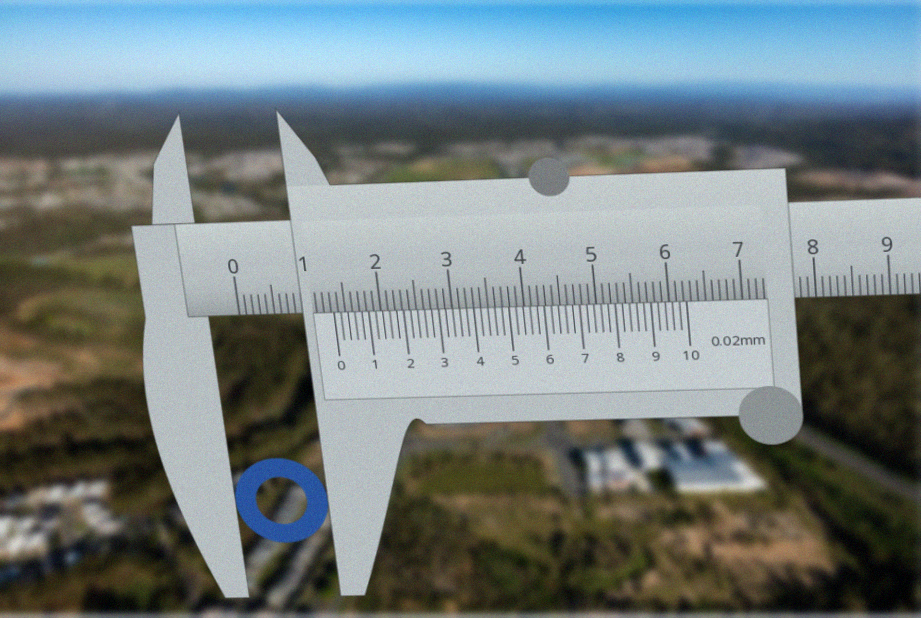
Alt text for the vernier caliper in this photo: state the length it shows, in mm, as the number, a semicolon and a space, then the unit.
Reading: 13.4; mm
